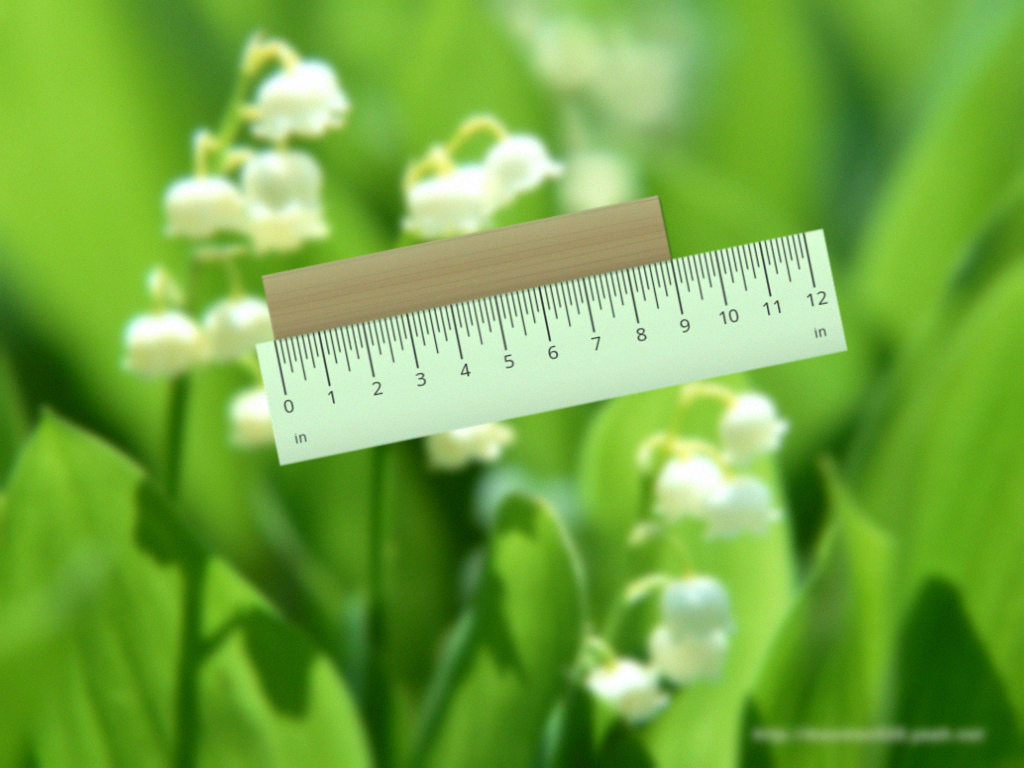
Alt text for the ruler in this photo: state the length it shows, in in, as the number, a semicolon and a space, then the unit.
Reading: 9; in
